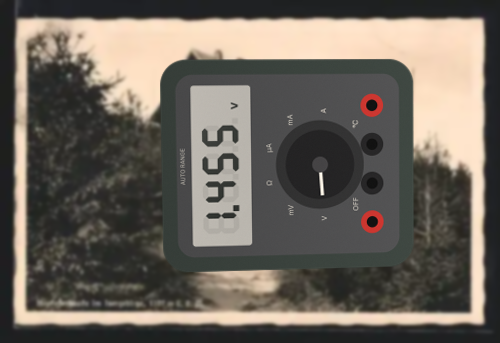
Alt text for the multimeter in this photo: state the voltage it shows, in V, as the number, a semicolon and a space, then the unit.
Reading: 1.455; V
